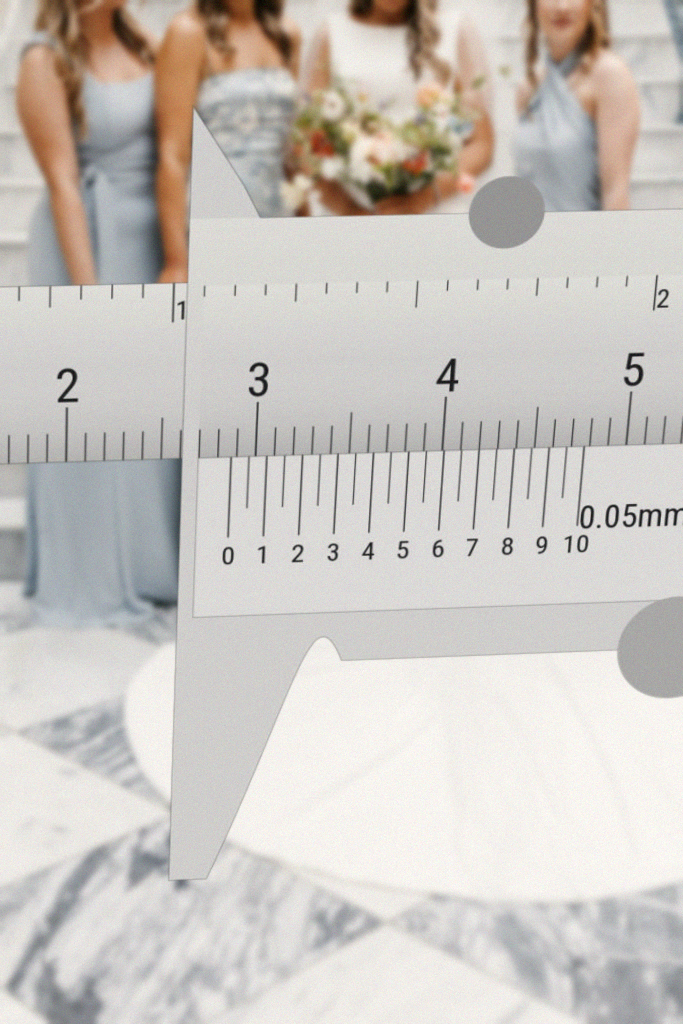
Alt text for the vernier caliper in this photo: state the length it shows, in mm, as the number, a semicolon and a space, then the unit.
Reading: 28.7; mm
